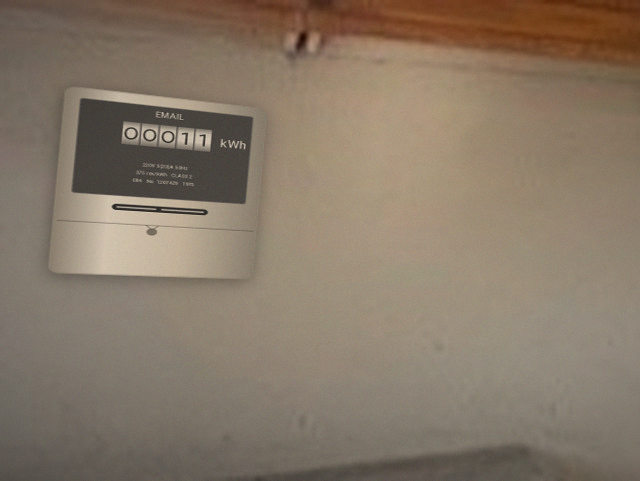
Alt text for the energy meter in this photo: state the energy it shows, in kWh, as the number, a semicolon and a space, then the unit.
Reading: 11; kWh
